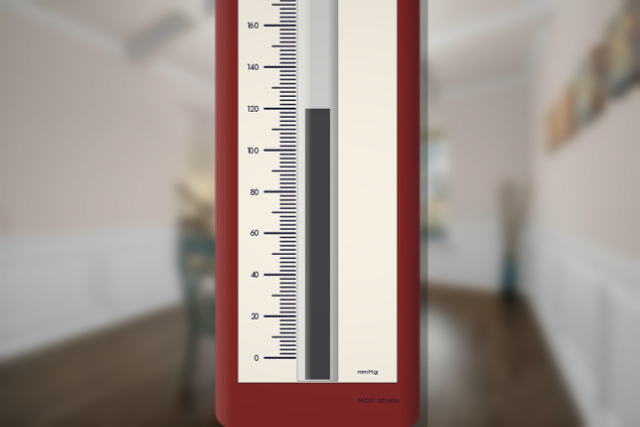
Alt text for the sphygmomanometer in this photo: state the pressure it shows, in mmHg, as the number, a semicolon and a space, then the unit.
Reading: 120; mmHg
